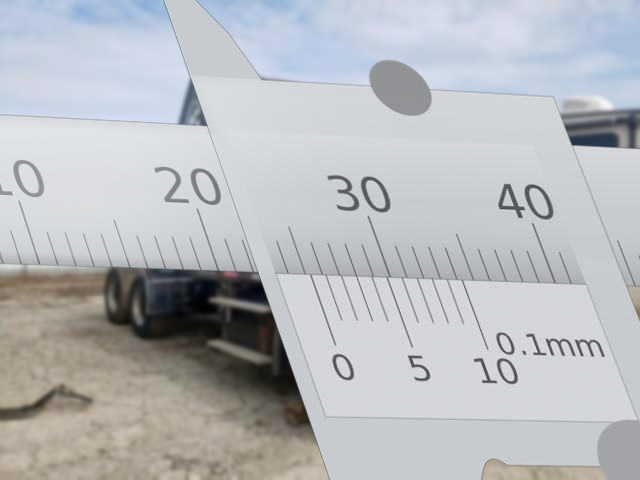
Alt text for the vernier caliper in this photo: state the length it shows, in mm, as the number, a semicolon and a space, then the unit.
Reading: 25.3; mm
